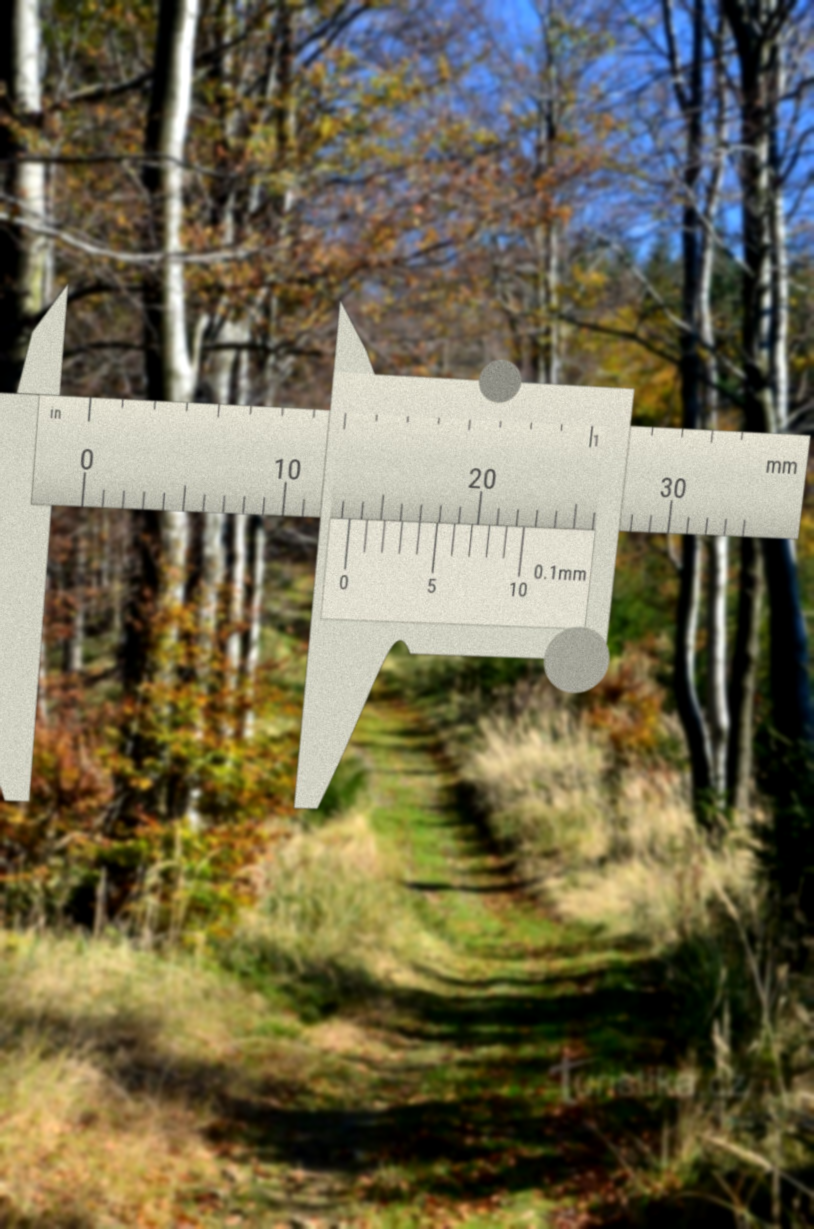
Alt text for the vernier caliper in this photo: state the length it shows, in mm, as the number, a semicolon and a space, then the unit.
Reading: 13.4; mm
